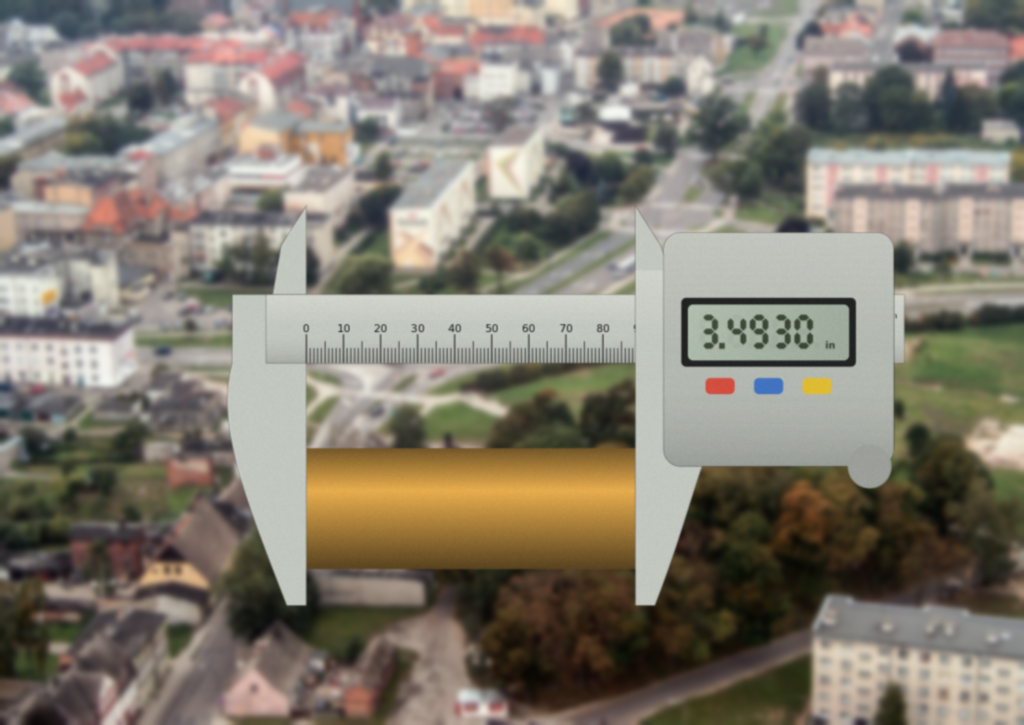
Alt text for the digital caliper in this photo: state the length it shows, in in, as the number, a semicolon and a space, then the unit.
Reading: 3.4930; in
